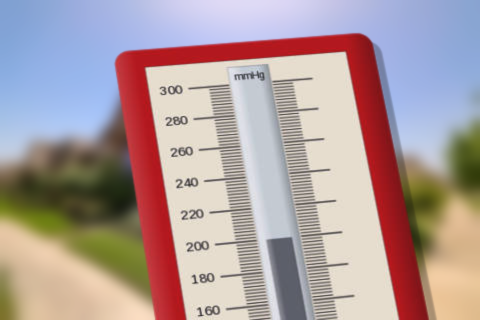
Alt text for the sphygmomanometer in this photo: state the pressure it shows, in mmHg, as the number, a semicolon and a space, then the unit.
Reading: 200; mmHg
